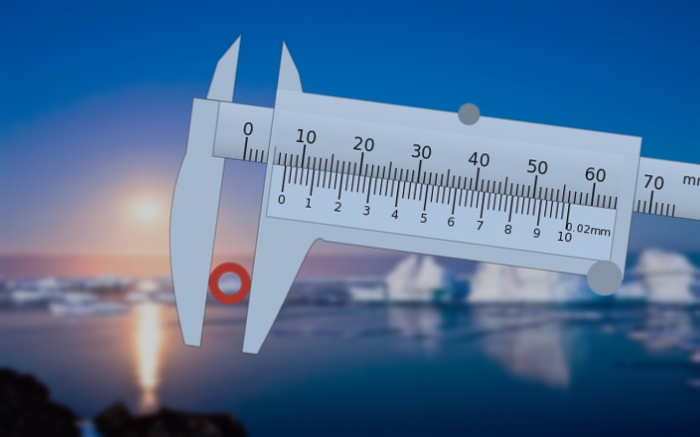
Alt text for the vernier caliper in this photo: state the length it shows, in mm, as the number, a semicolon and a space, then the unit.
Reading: 7.2; mm
